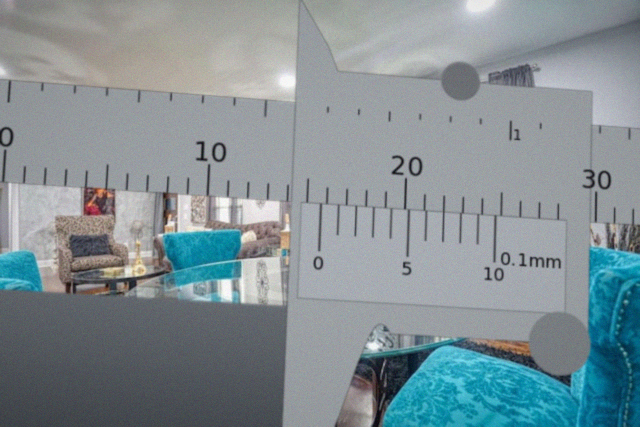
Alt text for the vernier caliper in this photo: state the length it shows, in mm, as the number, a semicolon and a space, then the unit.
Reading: 15.7; mm
